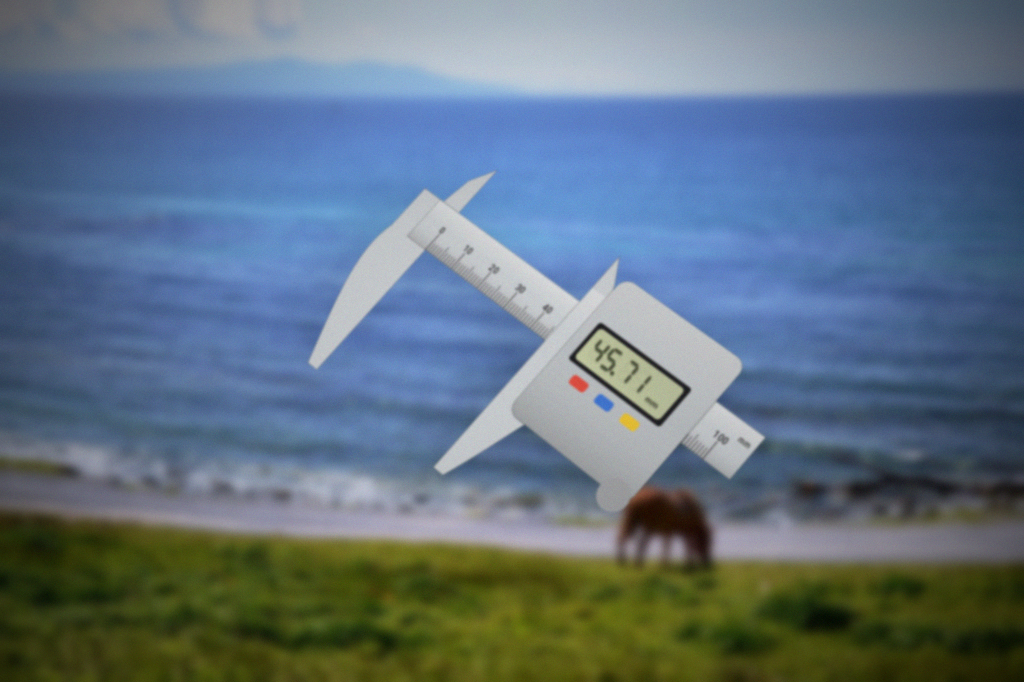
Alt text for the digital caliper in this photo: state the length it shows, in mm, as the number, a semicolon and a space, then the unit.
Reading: 45.71; mm
